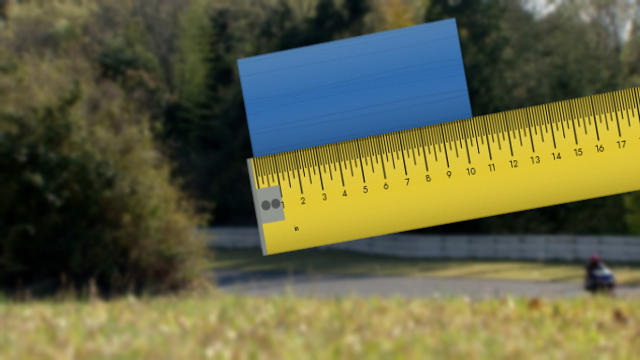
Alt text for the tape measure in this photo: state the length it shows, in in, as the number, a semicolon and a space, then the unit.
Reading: 10.5; in
